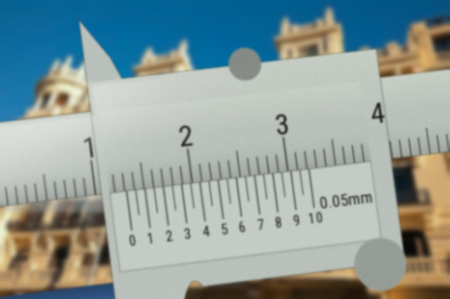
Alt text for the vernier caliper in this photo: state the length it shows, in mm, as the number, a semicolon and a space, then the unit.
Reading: 13.2; mm
